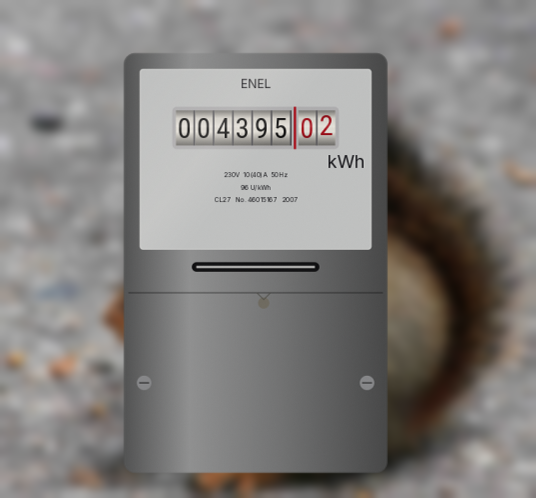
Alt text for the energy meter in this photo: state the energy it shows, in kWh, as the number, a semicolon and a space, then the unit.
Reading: 4395.02; kWh
